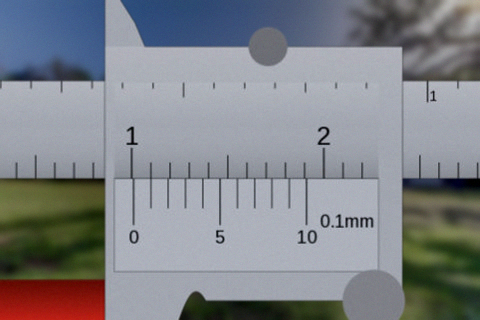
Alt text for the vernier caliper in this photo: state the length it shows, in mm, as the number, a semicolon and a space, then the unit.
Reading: 10.1; mm
